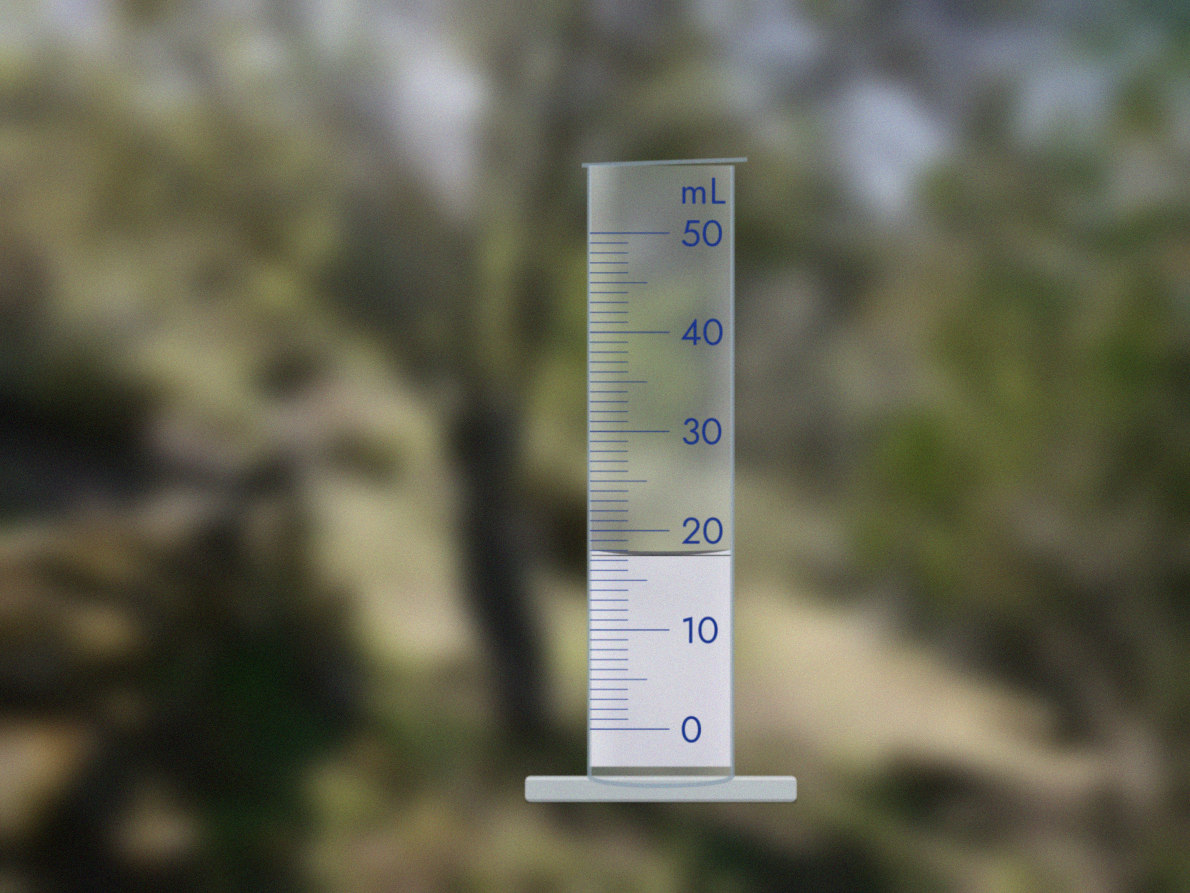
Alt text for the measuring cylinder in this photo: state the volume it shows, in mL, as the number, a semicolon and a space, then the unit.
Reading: 17.5; mL
